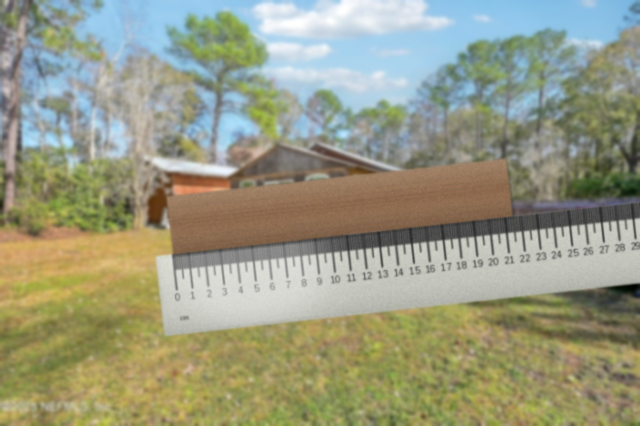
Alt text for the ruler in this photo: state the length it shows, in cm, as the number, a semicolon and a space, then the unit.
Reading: 21.5; cm
